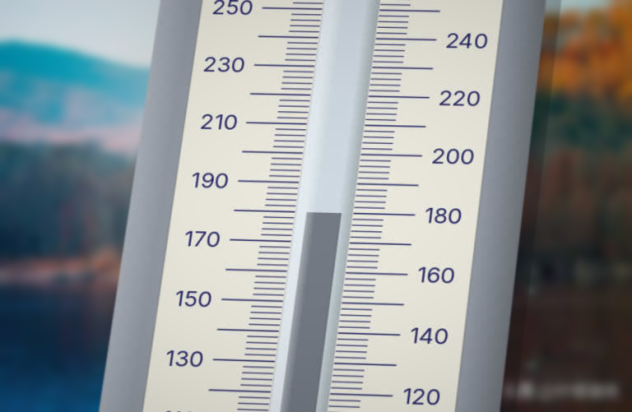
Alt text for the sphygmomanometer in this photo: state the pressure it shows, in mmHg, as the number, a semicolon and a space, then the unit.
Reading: 180; mmHg
